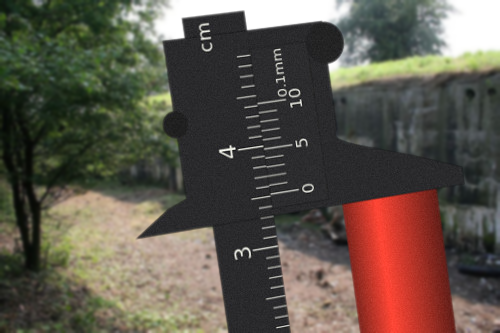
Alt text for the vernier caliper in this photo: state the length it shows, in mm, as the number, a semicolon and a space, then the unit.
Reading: 35.2; mm
